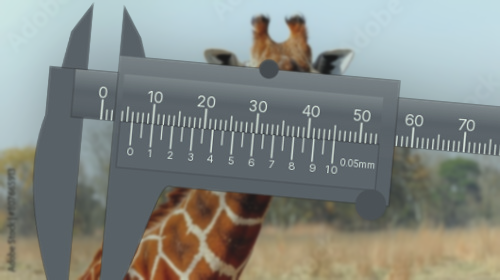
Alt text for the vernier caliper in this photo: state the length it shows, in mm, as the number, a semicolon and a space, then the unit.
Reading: 6.0; mm
